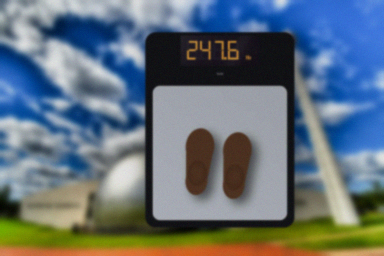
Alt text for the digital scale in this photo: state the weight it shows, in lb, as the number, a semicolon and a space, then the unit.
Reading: 247.6; lb
